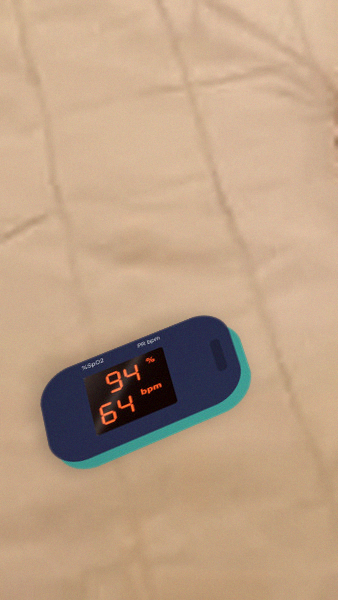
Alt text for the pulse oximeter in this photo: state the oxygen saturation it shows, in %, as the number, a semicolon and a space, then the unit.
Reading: 94; %
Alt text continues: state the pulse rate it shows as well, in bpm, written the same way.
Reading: 64; bpm
